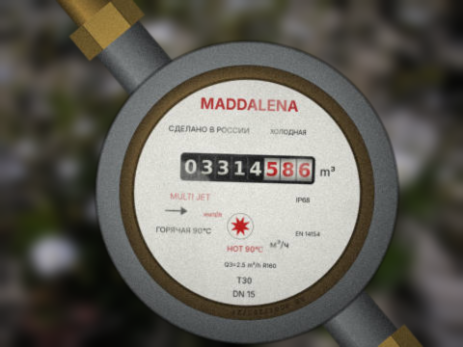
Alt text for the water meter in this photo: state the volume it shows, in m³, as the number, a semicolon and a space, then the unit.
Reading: 3314.586; m³
